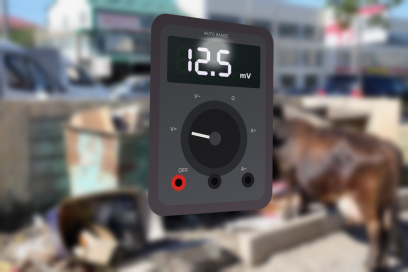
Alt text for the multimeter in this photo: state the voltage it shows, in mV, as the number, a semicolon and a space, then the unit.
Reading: 12.5; mV
